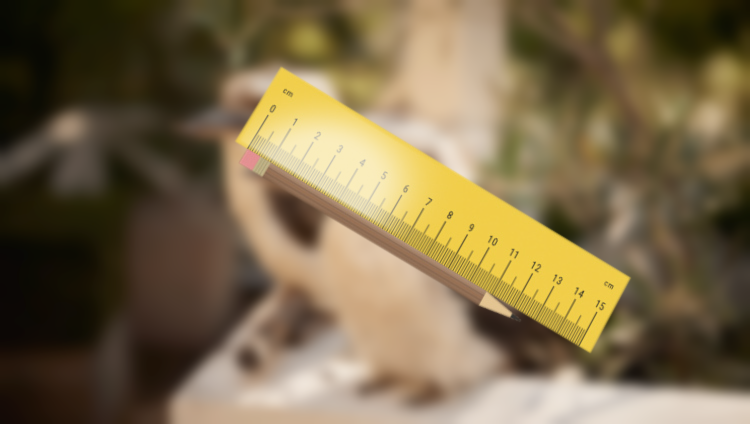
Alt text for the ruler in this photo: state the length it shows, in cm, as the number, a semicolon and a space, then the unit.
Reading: 12.5; cm
